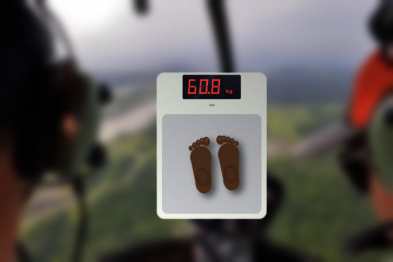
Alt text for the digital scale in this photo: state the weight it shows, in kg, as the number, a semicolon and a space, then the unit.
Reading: 60.8; kg
